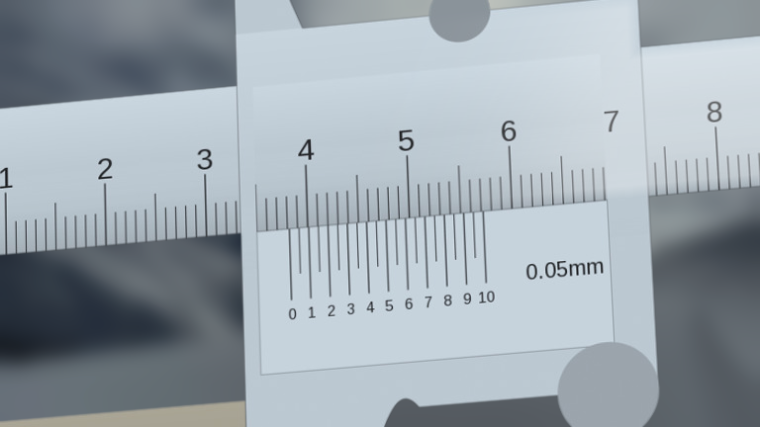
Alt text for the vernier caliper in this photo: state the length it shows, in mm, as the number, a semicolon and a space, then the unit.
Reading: 38.2; mm
